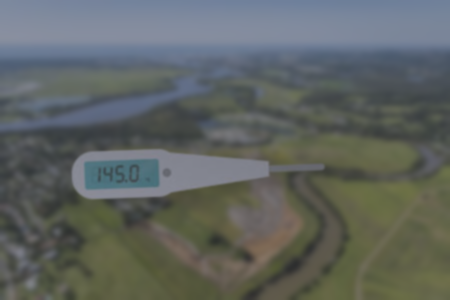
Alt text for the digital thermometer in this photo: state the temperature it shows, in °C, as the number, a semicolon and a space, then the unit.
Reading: 145.0; °C
